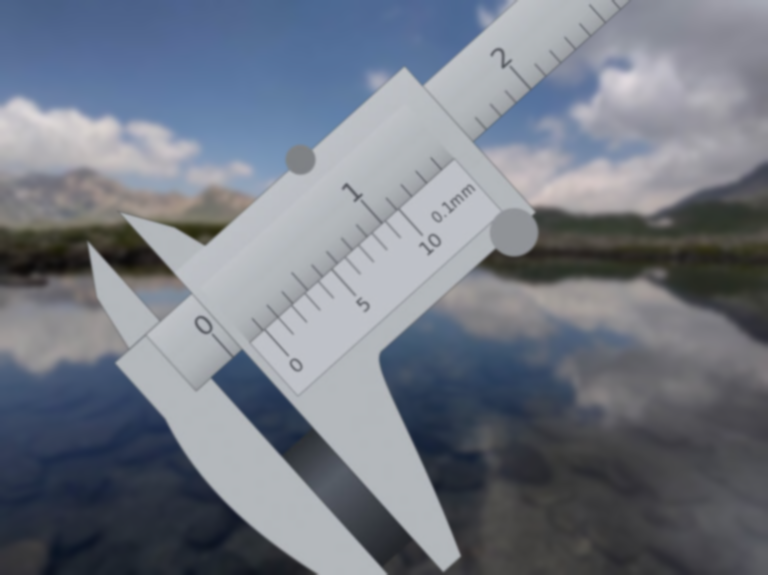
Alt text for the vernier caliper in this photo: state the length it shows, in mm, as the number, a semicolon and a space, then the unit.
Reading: 2.1; mm
